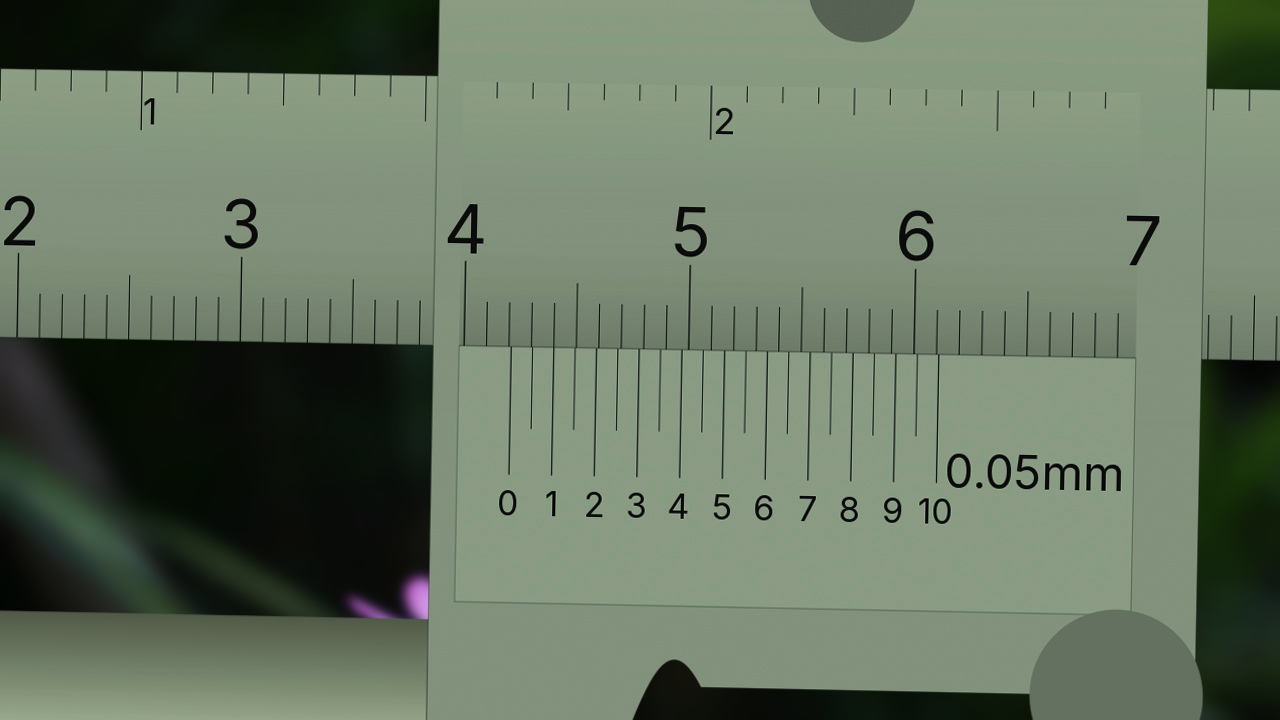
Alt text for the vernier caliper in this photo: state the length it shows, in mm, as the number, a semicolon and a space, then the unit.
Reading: 42.1; mm
